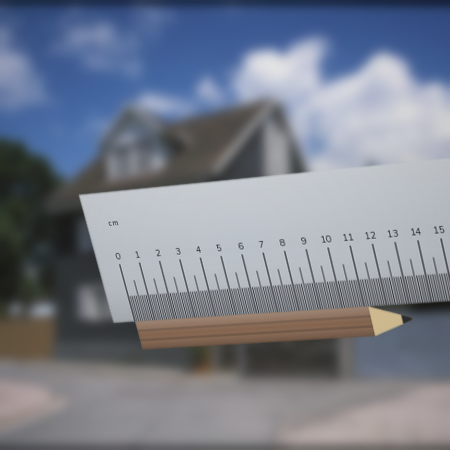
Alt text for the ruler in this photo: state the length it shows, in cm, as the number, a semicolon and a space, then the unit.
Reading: 13; cm
